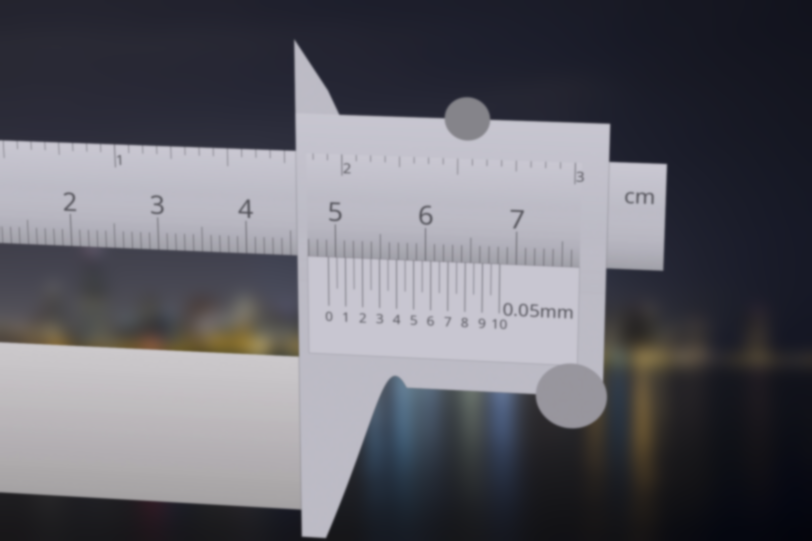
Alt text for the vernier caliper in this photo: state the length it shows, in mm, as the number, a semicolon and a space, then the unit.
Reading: 49.2; mm
